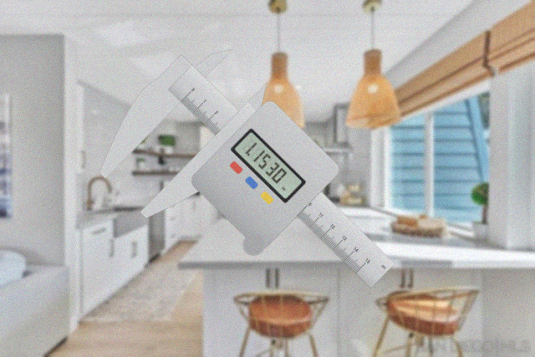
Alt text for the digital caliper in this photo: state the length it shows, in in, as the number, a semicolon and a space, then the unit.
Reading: 1.1530; in
